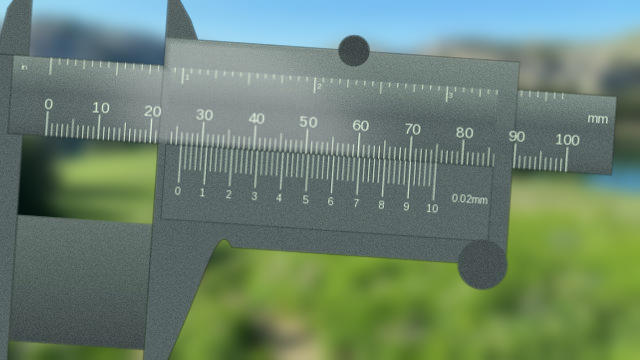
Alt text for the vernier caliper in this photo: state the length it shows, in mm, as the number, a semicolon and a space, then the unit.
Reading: 26.0; mm
